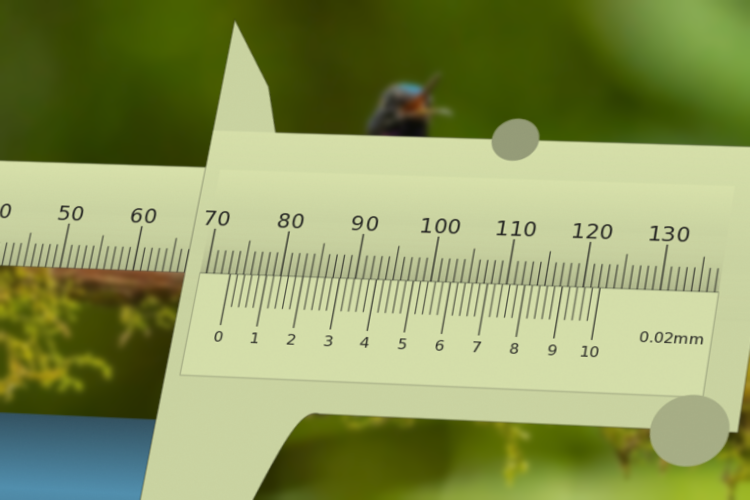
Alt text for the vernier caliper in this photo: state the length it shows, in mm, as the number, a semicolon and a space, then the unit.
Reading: 73.2; mm
